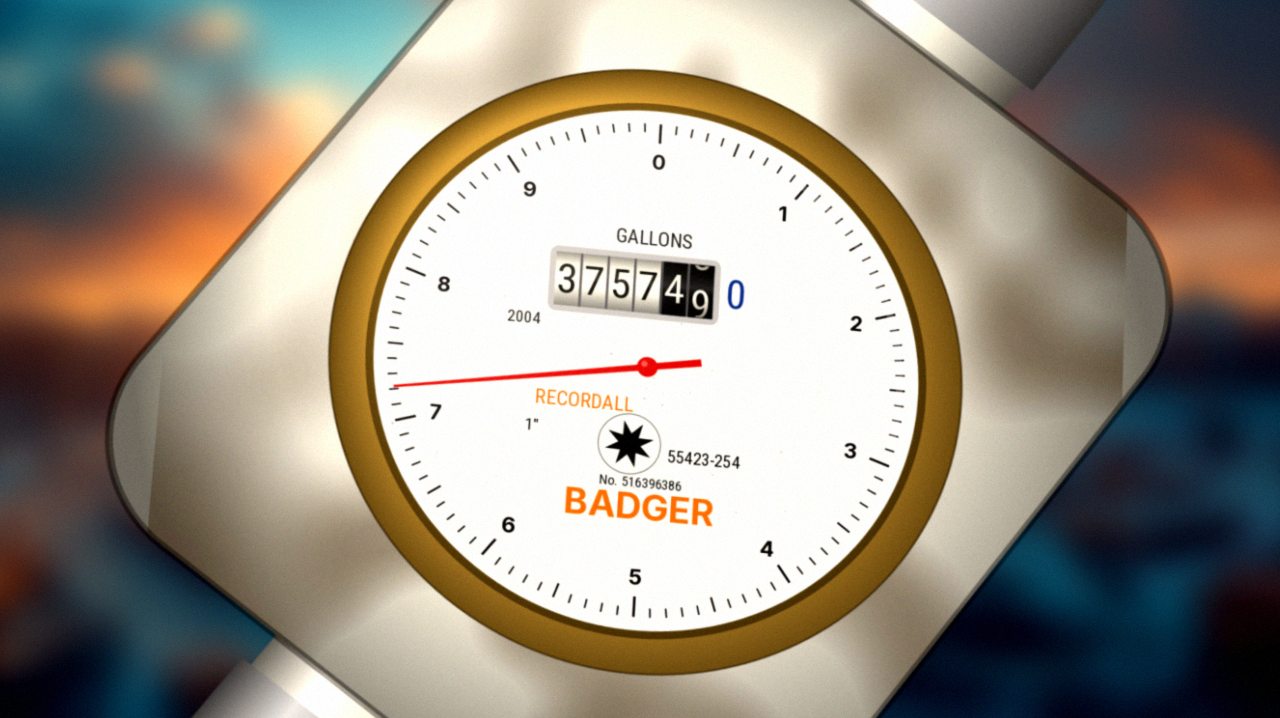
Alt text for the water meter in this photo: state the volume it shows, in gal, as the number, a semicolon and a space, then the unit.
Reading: 3757487.2; gal
